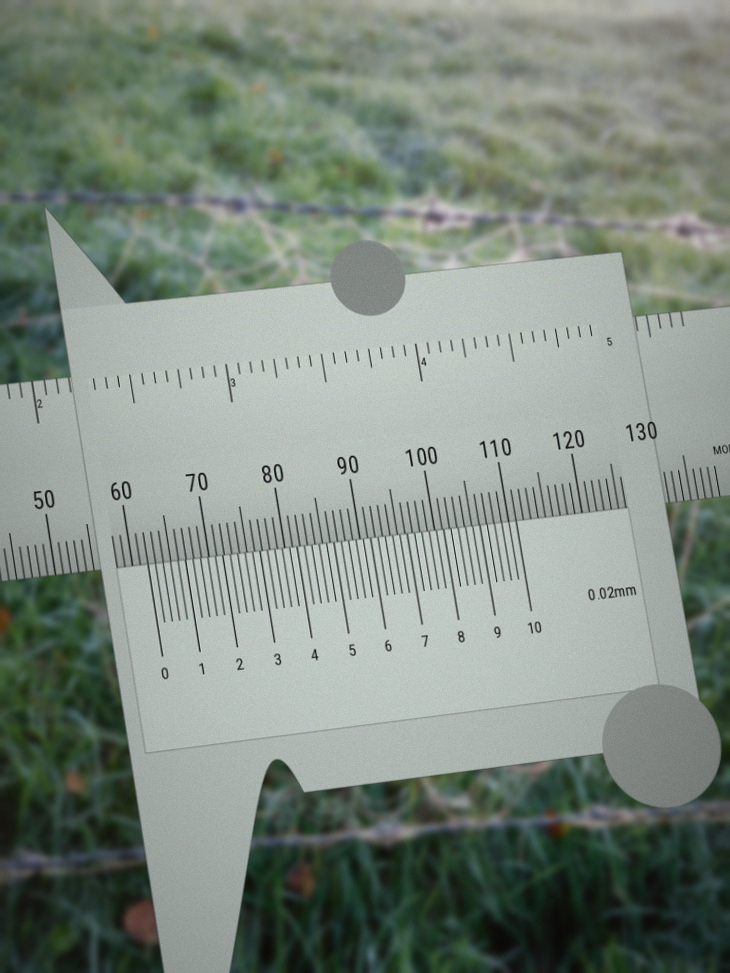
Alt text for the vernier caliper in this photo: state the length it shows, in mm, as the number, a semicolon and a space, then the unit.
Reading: 62.0; mm
